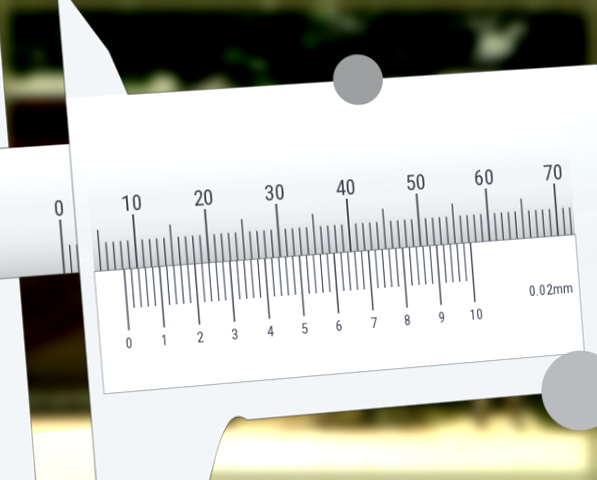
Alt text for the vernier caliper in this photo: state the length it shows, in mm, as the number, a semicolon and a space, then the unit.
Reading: 8.2; mm
